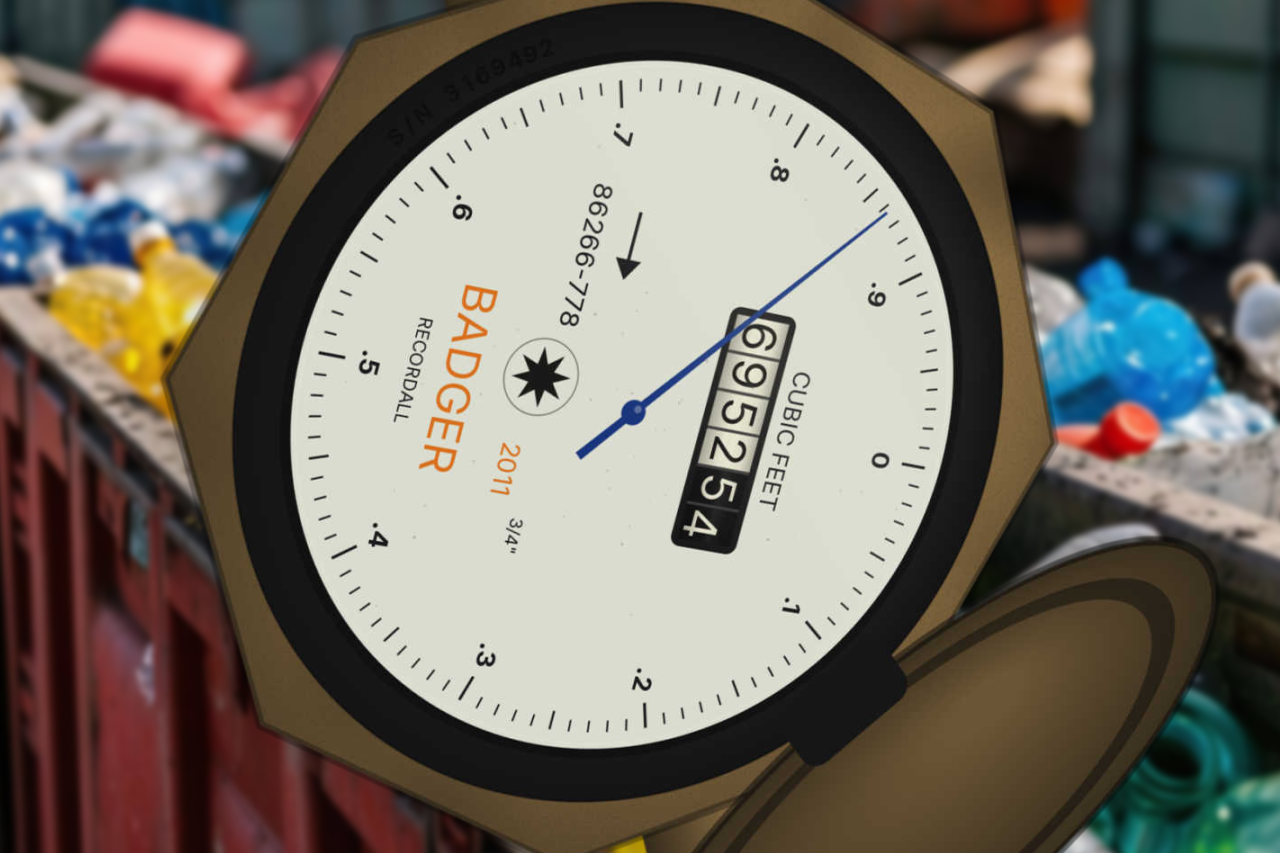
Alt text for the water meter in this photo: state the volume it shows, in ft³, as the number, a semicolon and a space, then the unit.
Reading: 695253.86; ft³
